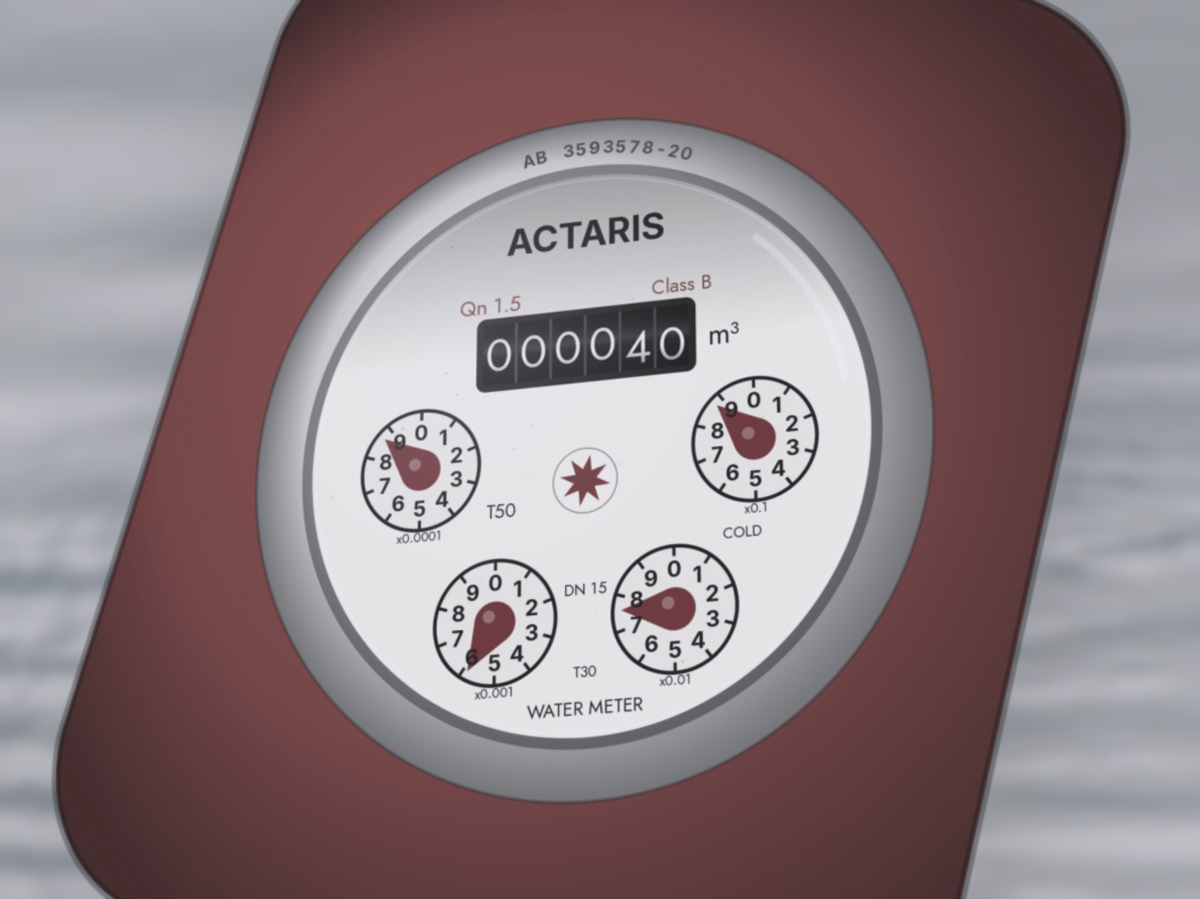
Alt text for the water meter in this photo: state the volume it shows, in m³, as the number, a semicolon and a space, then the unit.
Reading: 39.8758; m³
